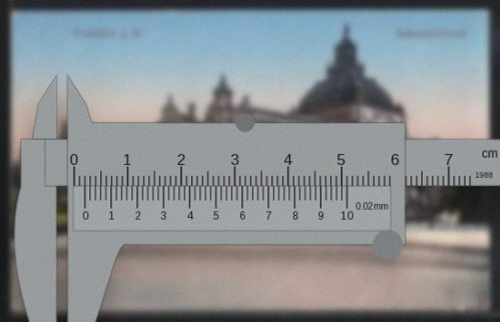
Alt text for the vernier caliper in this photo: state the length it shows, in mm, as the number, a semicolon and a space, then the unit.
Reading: 2.0; mm
